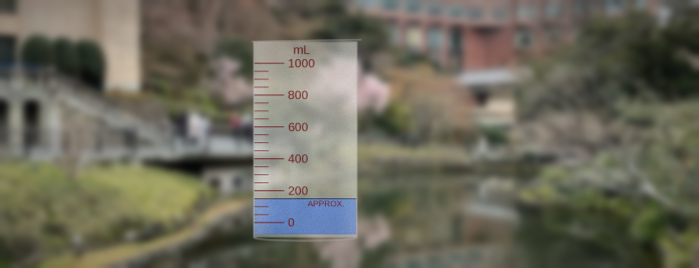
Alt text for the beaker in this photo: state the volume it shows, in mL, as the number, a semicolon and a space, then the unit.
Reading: 150; mL
